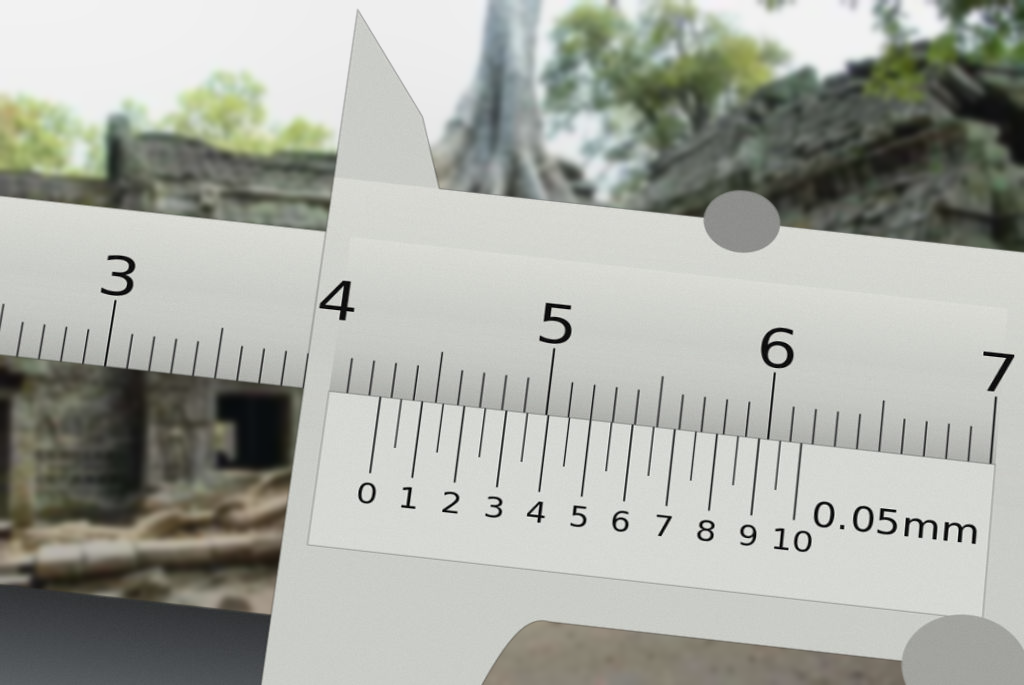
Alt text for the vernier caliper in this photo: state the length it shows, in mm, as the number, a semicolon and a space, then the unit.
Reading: 42.5; mm
